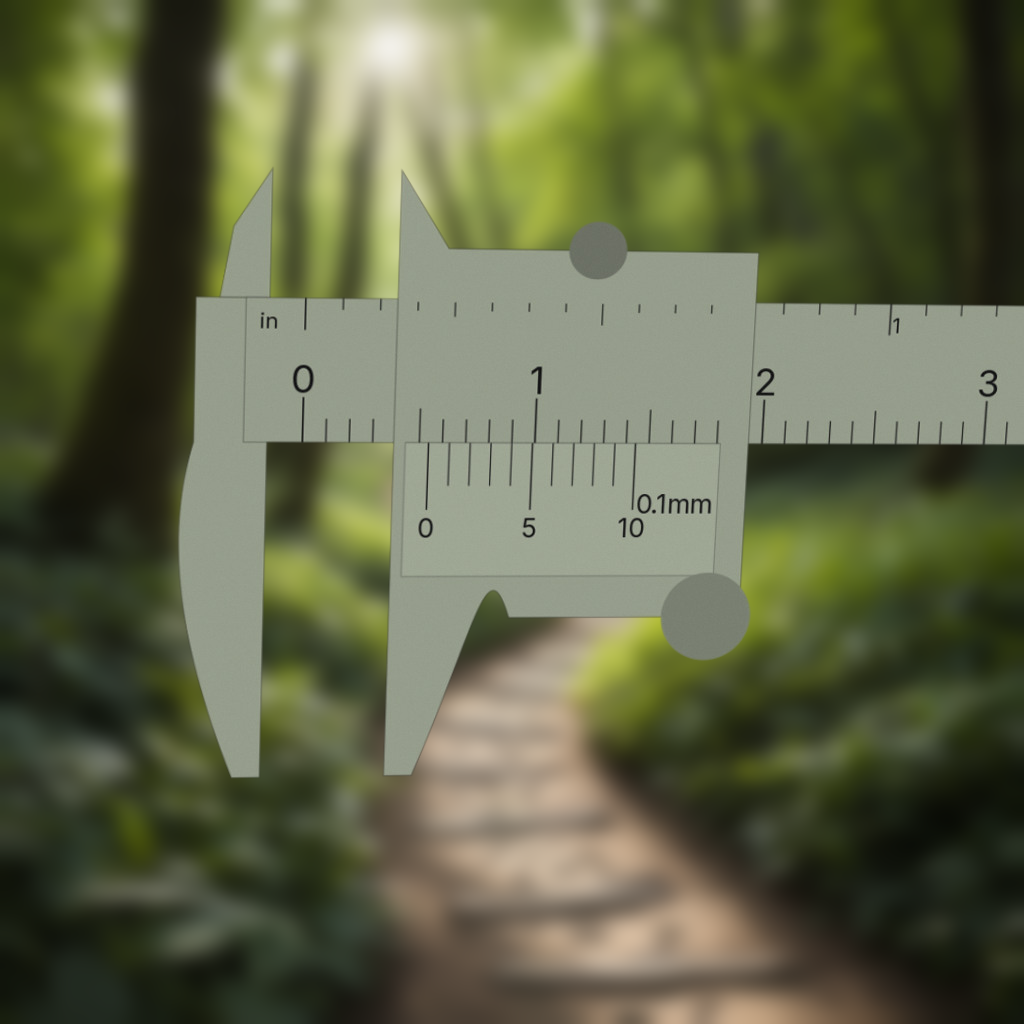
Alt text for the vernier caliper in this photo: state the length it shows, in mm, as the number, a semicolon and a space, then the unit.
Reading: 5.4; mm
